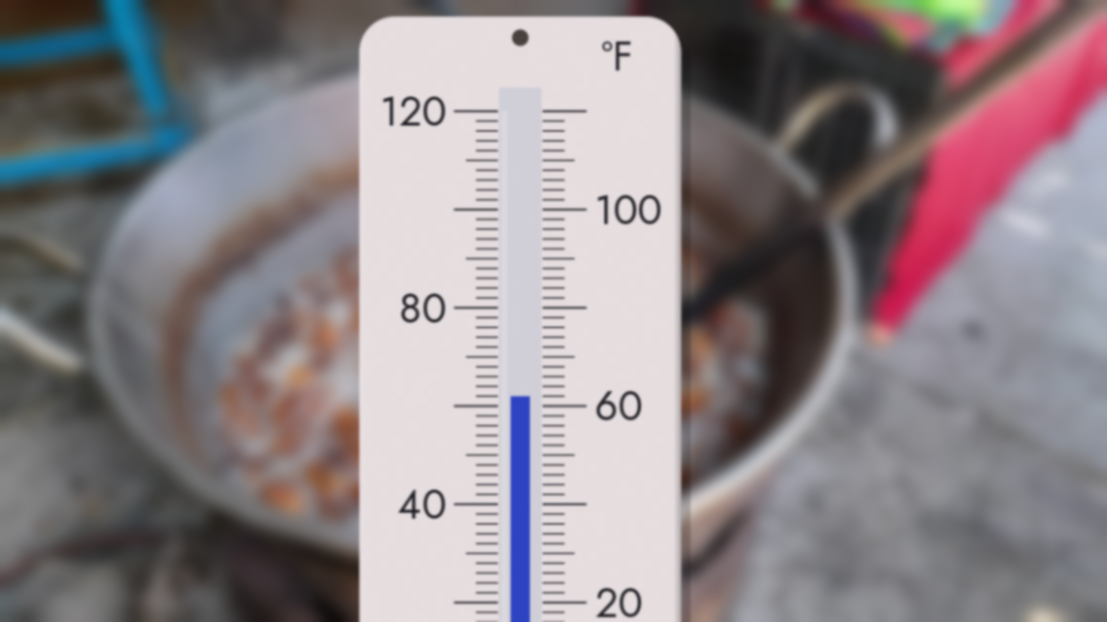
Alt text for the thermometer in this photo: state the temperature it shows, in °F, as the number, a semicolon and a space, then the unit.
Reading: 62; °F
